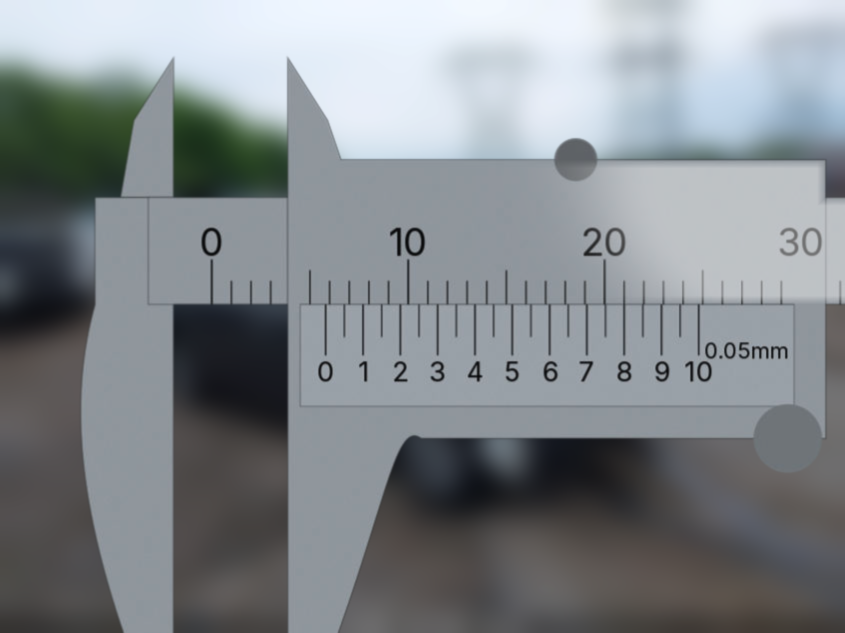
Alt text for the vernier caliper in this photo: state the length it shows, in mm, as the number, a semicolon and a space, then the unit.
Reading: 5.8; mm
